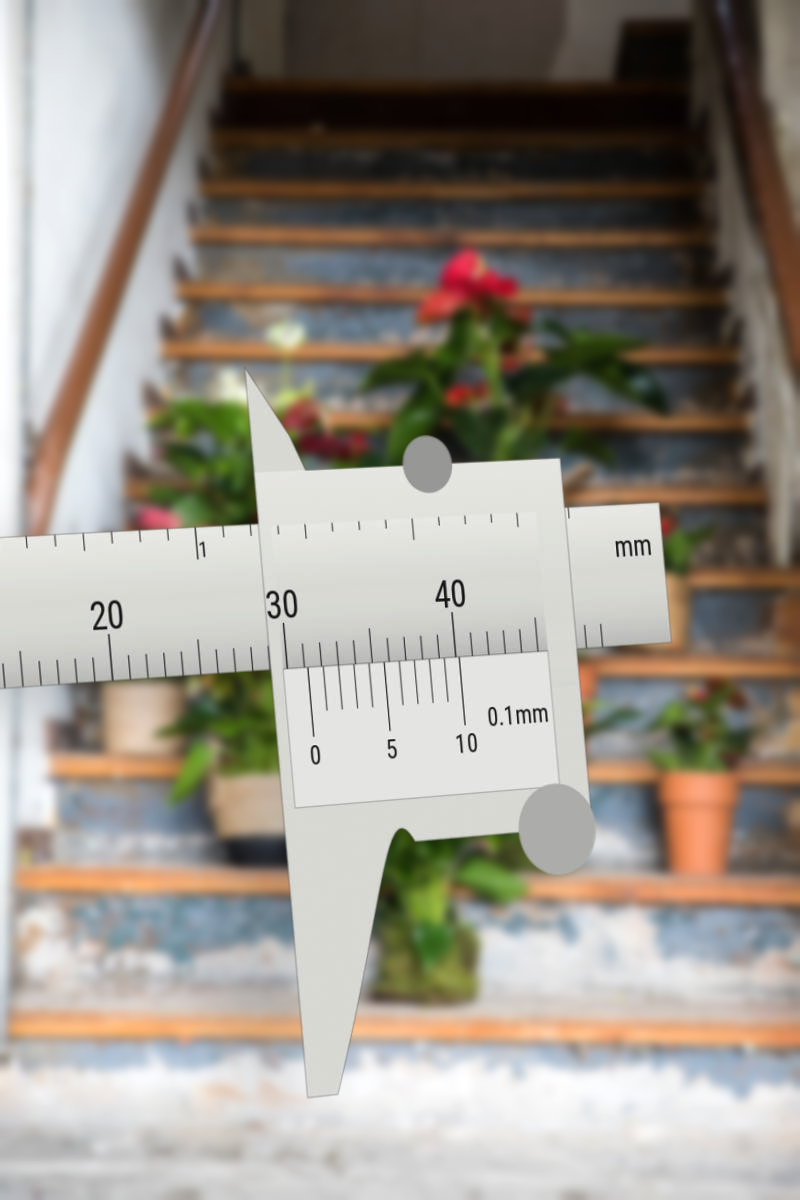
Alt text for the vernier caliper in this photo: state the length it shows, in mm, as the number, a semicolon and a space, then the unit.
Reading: 31.2; mm
